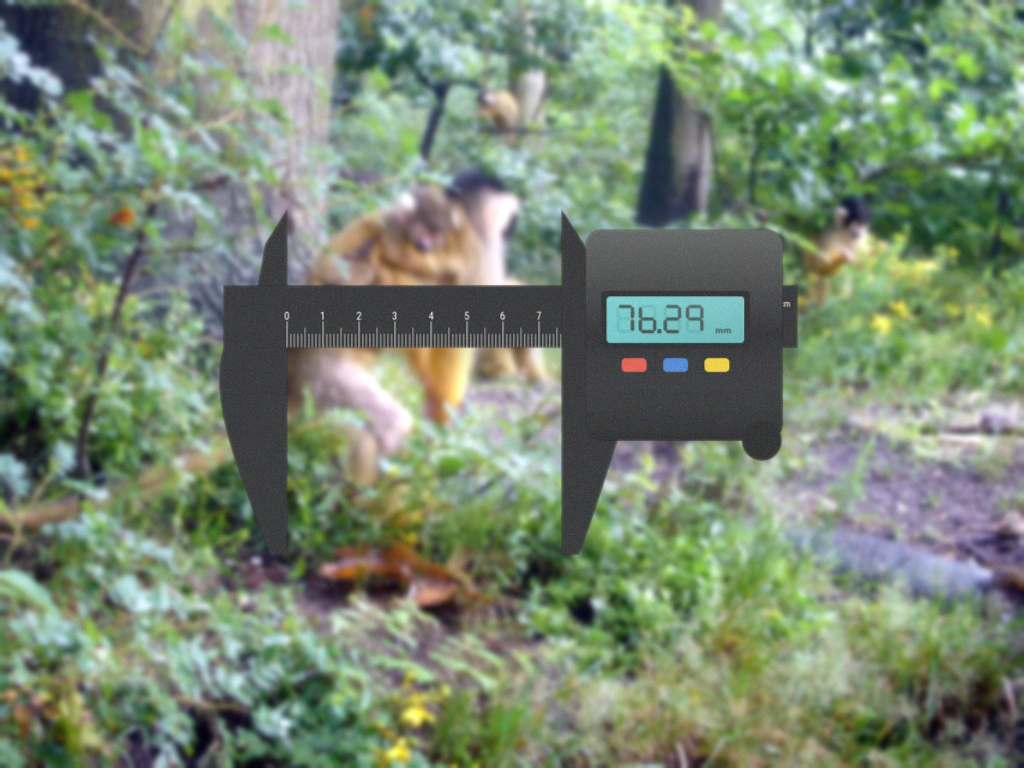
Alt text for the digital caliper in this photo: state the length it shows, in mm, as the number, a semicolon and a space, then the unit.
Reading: 76.29; mm
